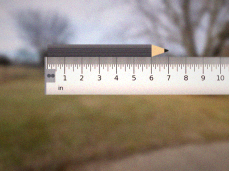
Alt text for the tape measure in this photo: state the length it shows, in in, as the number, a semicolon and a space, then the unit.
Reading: 7; in
